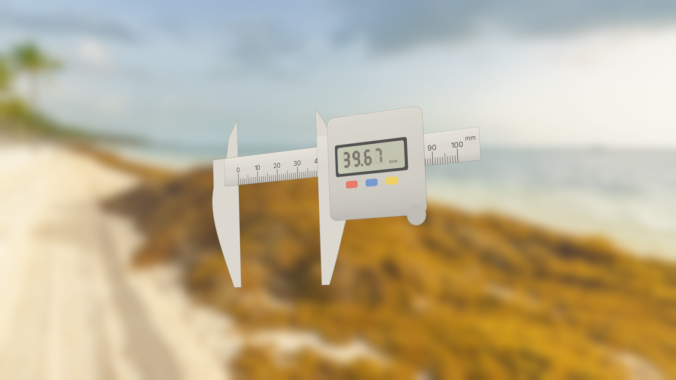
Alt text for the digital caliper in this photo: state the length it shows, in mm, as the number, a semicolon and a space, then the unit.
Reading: 39.67; mm
